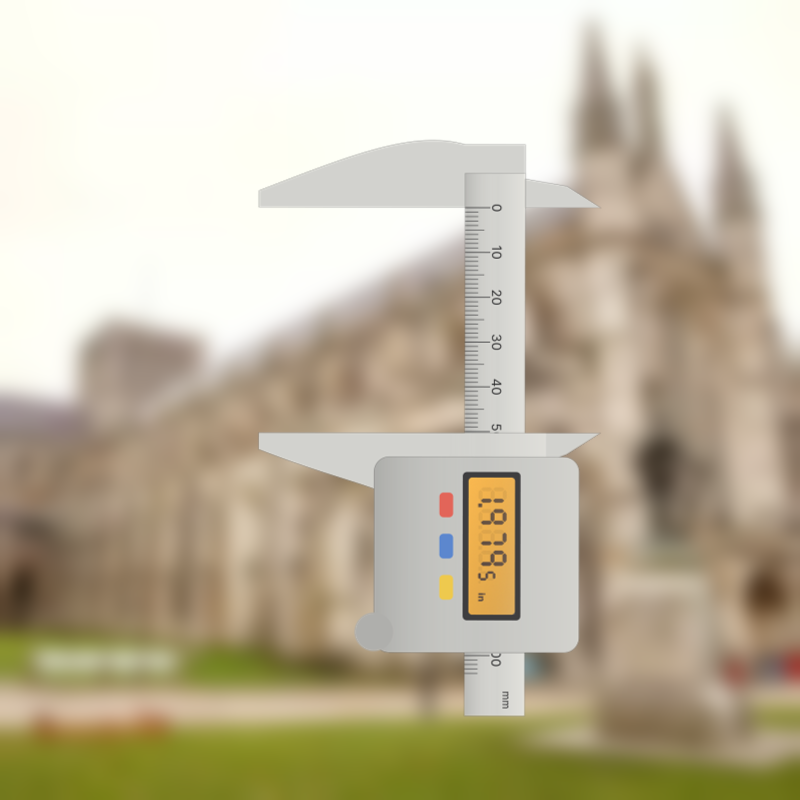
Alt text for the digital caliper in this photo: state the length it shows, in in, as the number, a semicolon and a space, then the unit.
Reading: 1.9795; in
